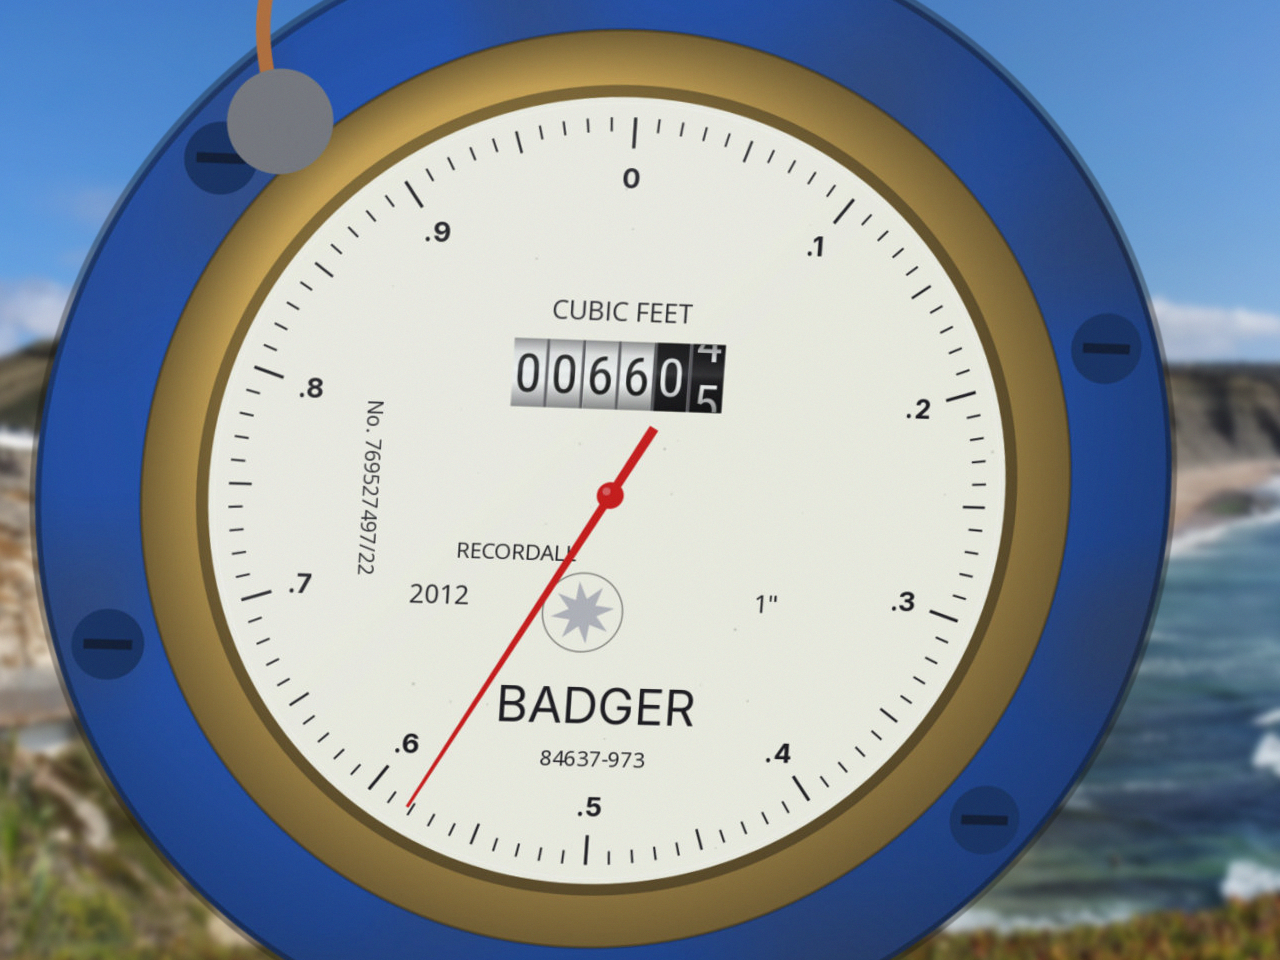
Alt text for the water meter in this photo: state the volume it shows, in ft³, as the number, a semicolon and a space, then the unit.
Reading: 6604.58; ft³
